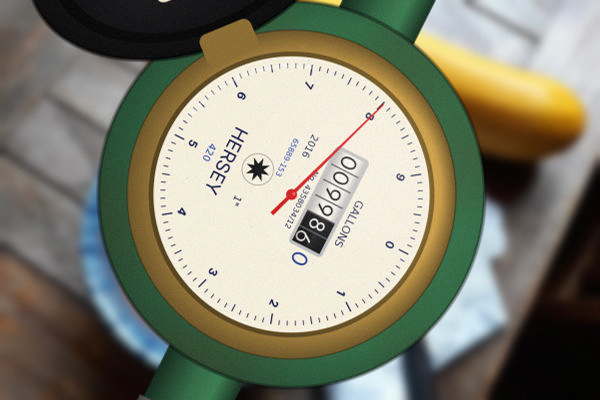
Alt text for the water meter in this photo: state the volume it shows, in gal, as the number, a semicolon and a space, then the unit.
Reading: 99858.0; gal
